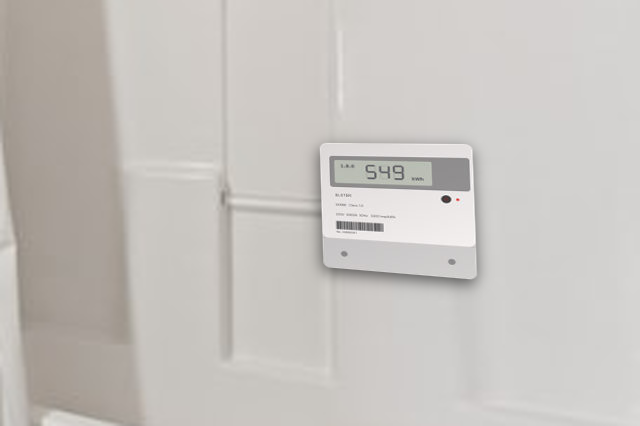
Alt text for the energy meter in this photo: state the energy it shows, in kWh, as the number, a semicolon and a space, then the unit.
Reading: 549; kWh
